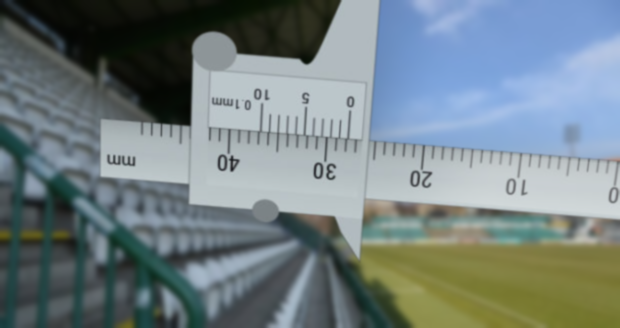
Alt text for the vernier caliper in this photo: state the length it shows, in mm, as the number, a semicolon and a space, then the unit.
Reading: 27.8; mm
